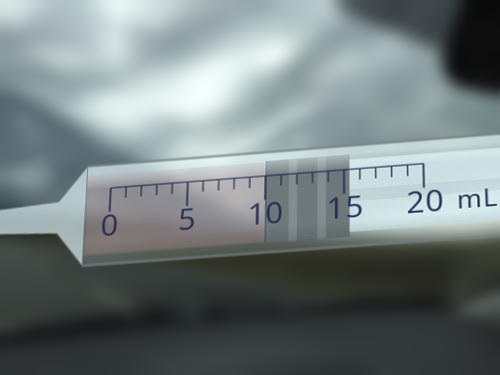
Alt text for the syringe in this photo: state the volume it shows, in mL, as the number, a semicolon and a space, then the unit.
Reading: 10; mL
